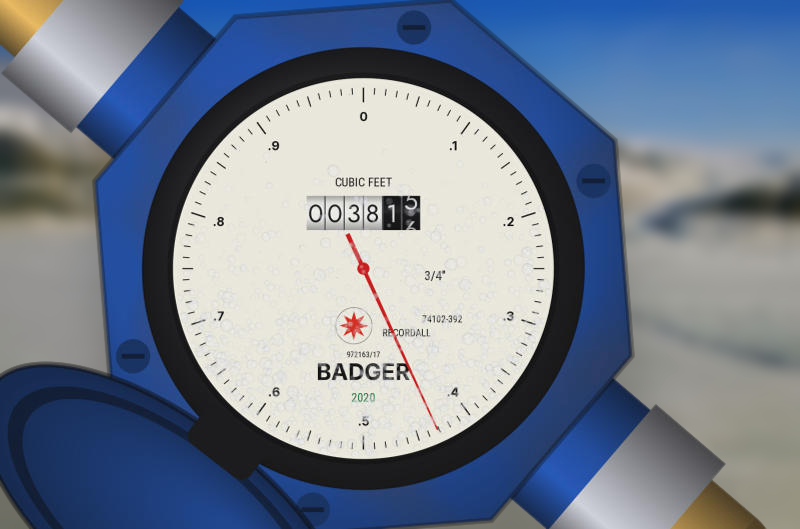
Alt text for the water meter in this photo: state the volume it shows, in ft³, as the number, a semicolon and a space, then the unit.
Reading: 3815.43; ft³
